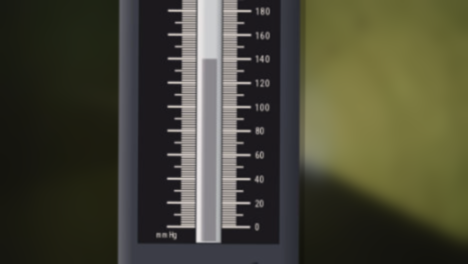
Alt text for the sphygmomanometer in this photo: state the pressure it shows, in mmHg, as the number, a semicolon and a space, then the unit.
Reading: 140; mmHg
